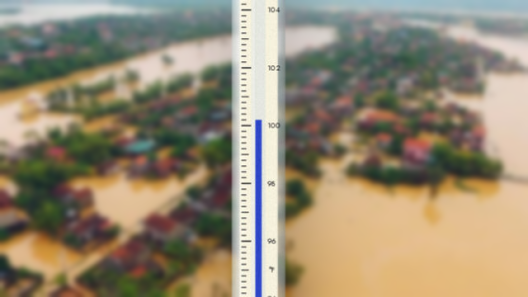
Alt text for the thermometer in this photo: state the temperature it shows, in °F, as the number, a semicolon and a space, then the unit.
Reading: 100.2; °F
